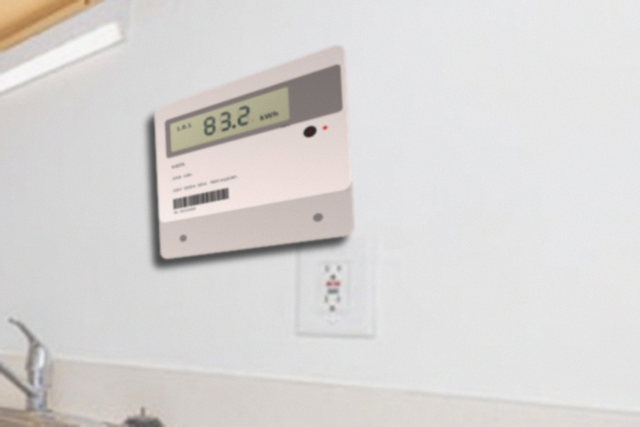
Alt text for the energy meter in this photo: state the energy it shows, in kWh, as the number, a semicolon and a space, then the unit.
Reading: 83.2; kWh
